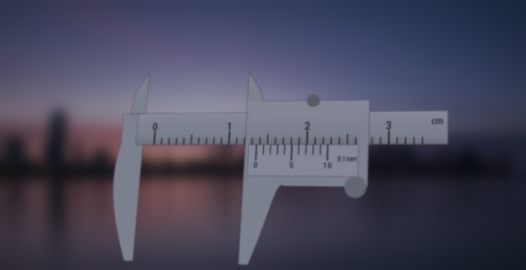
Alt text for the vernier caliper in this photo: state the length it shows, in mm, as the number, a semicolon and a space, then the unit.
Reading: 13.6; mm
